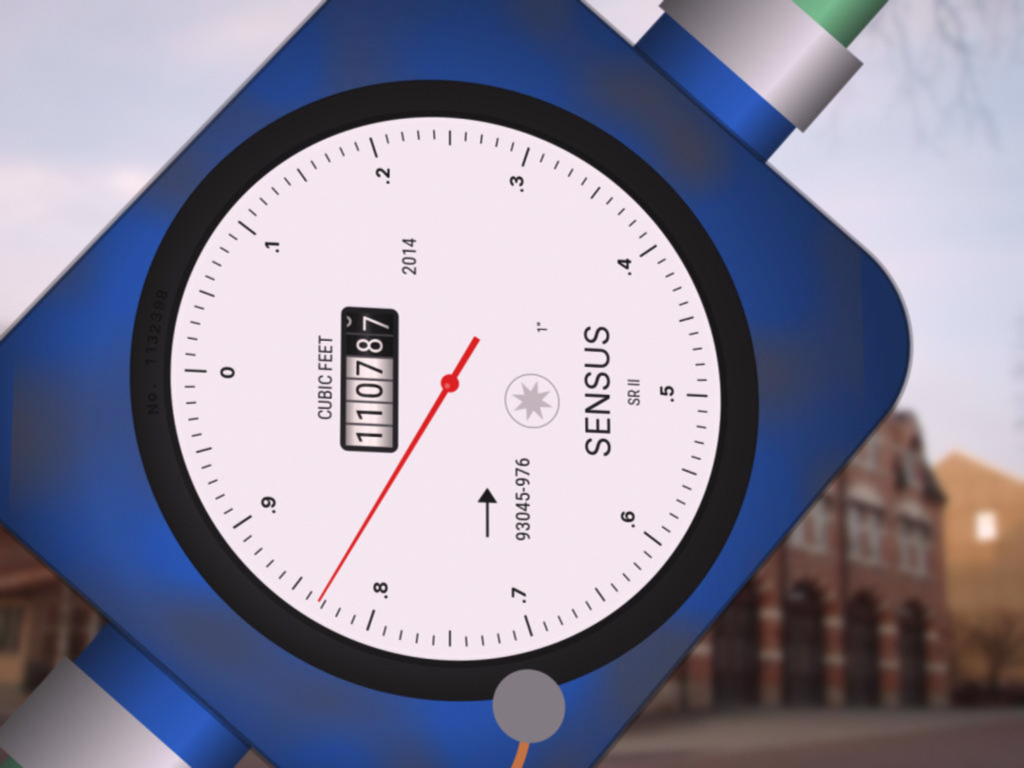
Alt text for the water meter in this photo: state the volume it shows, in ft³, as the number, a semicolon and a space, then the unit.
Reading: 110786.83; ft³
